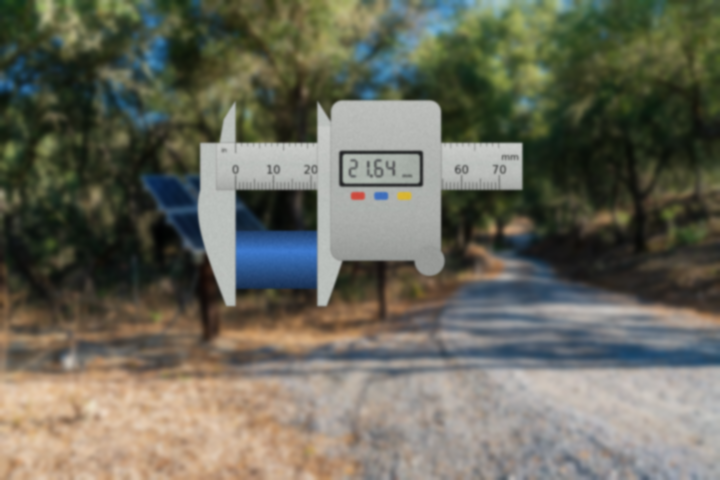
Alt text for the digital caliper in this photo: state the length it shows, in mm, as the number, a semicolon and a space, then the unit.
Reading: 21.64; mm
